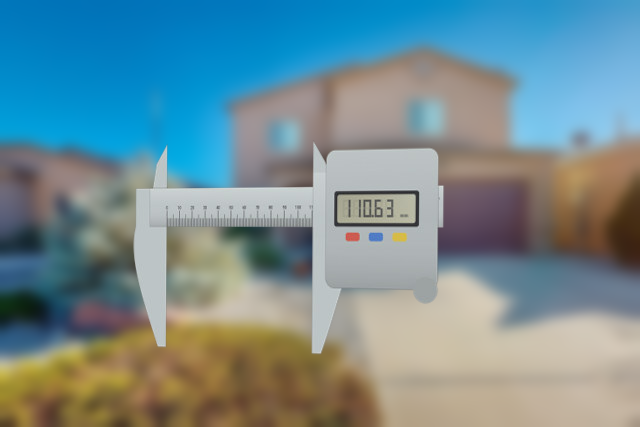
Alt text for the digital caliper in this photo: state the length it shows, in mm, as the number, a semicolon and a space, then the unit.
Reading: 110.63; mm
